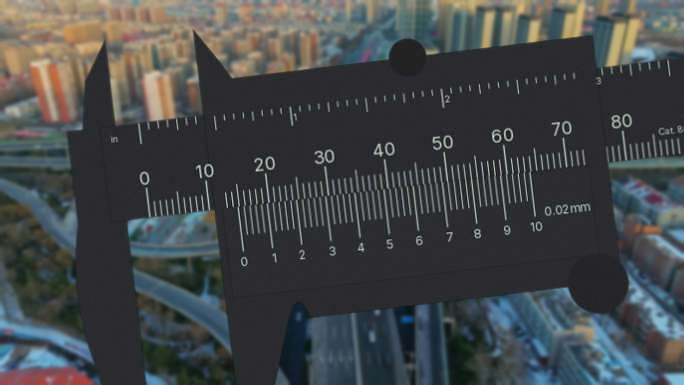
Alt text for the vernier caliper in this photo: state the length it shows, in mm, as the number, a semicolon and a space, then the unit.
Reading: 14.8; mm
